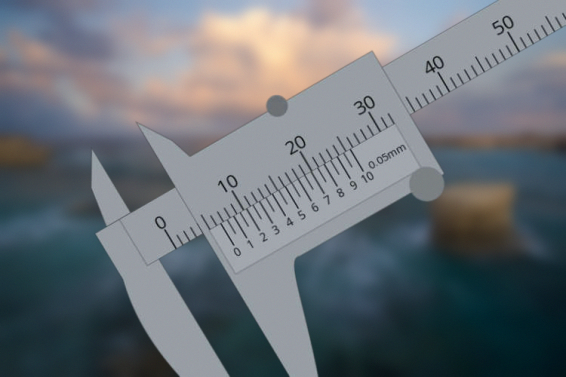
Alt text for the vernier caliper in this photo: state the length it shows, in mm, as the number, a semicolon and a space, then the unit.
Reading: 6.6; mm
